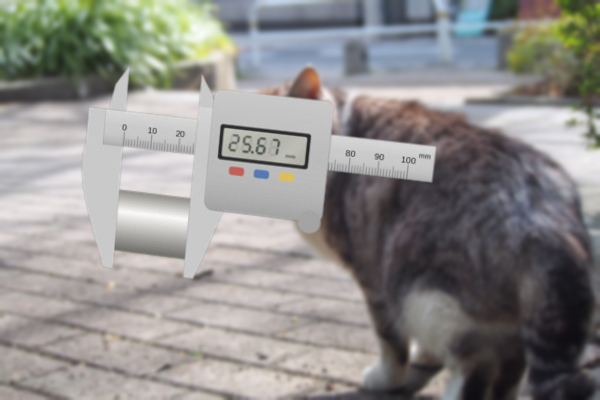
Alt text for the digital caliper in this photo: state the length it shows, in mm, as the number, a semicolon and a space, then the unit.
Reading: 25.67; mm
